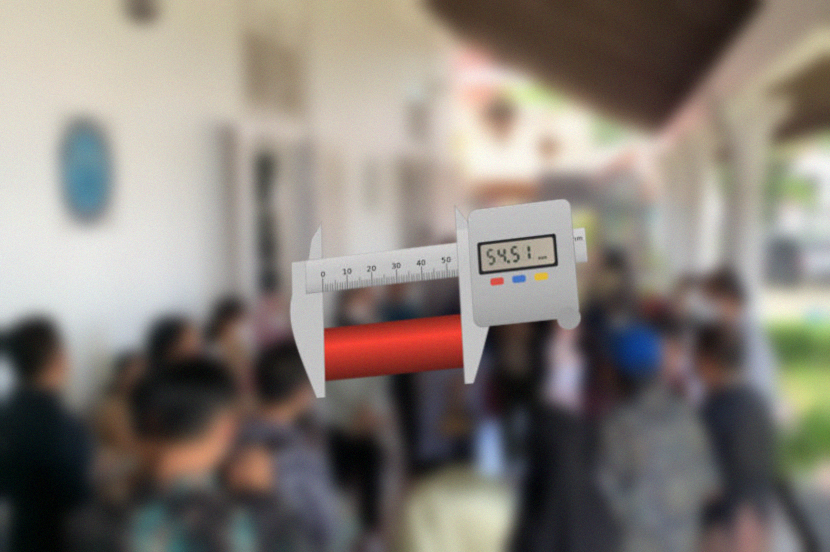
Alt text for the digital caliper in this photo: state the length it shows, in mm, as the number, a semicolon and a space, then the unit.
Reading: 54.51; mm
